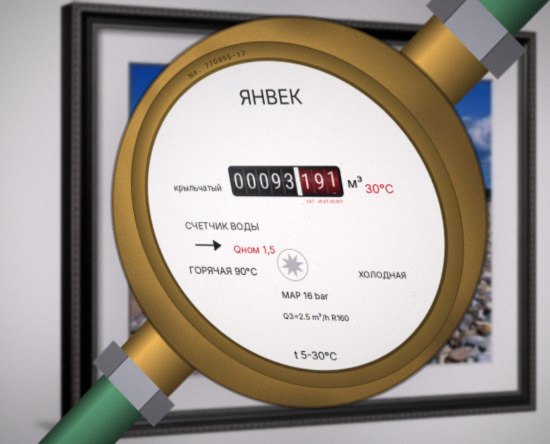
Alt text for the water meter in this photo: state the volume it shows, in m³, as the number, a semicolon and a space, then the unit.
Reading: 93.191; m³
